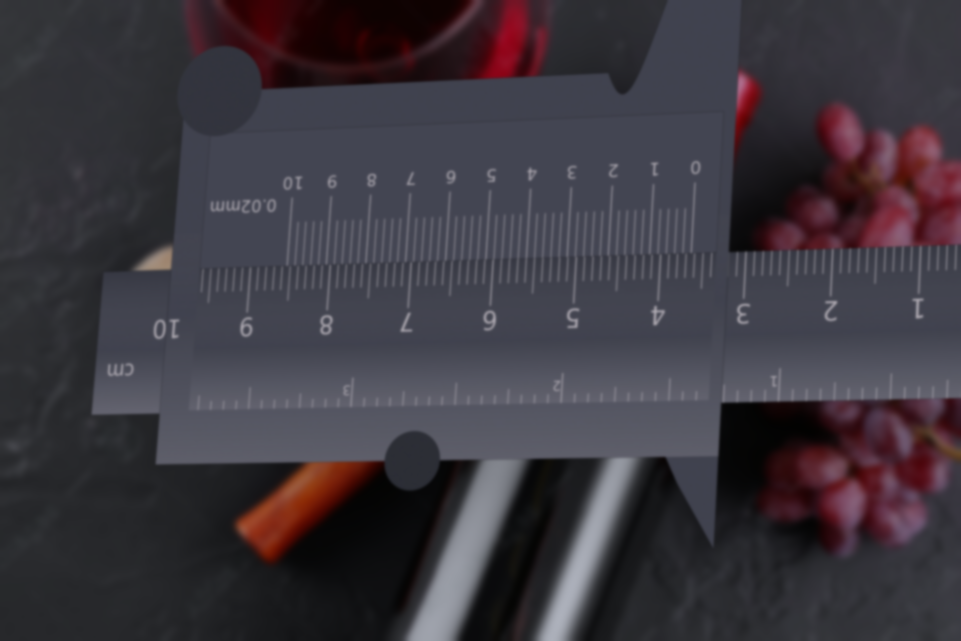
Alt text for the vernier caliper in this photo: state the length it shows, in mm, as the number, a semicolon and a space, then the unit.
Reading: 36.4; mm
